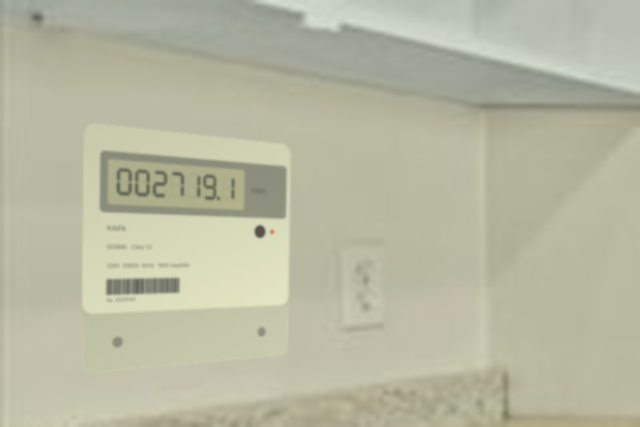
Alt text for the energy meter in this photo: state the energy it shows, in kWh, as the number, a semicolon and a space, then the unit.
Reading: 2719.1; kWh
